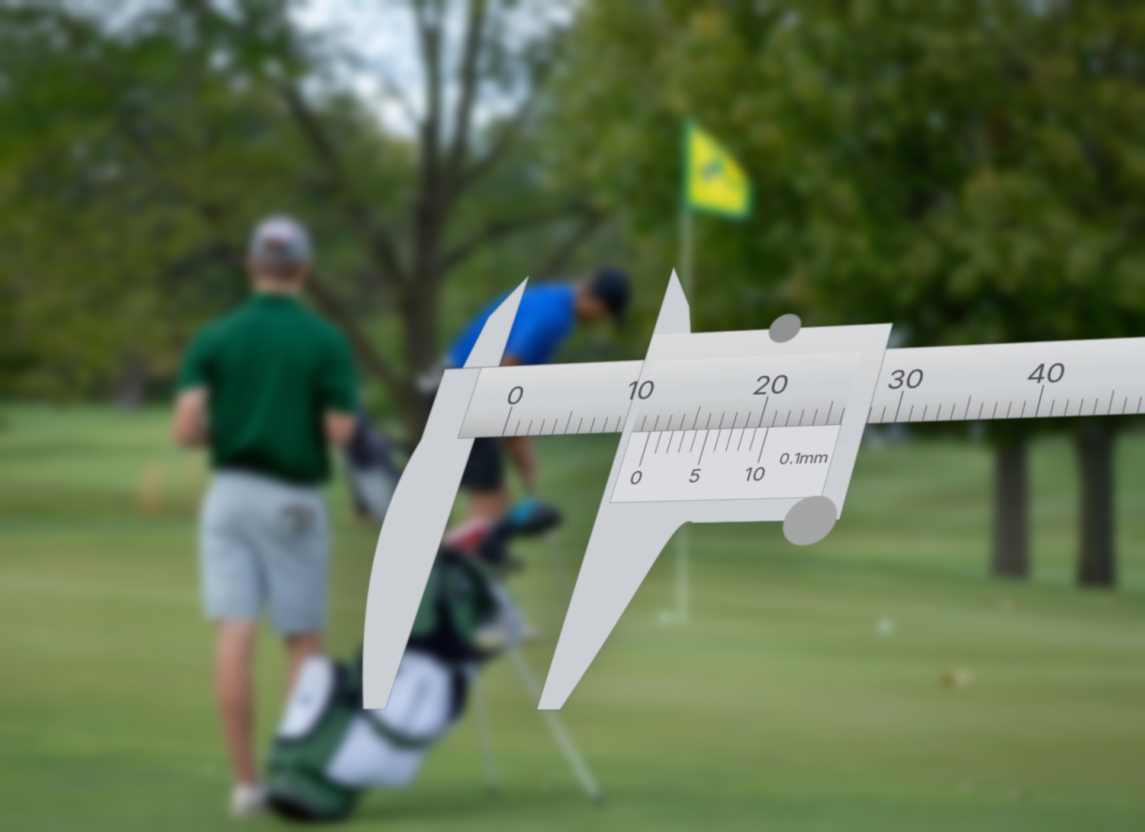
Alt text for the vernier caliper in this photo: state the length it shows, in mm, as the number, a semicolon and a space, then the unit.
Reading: 11.7; mm
